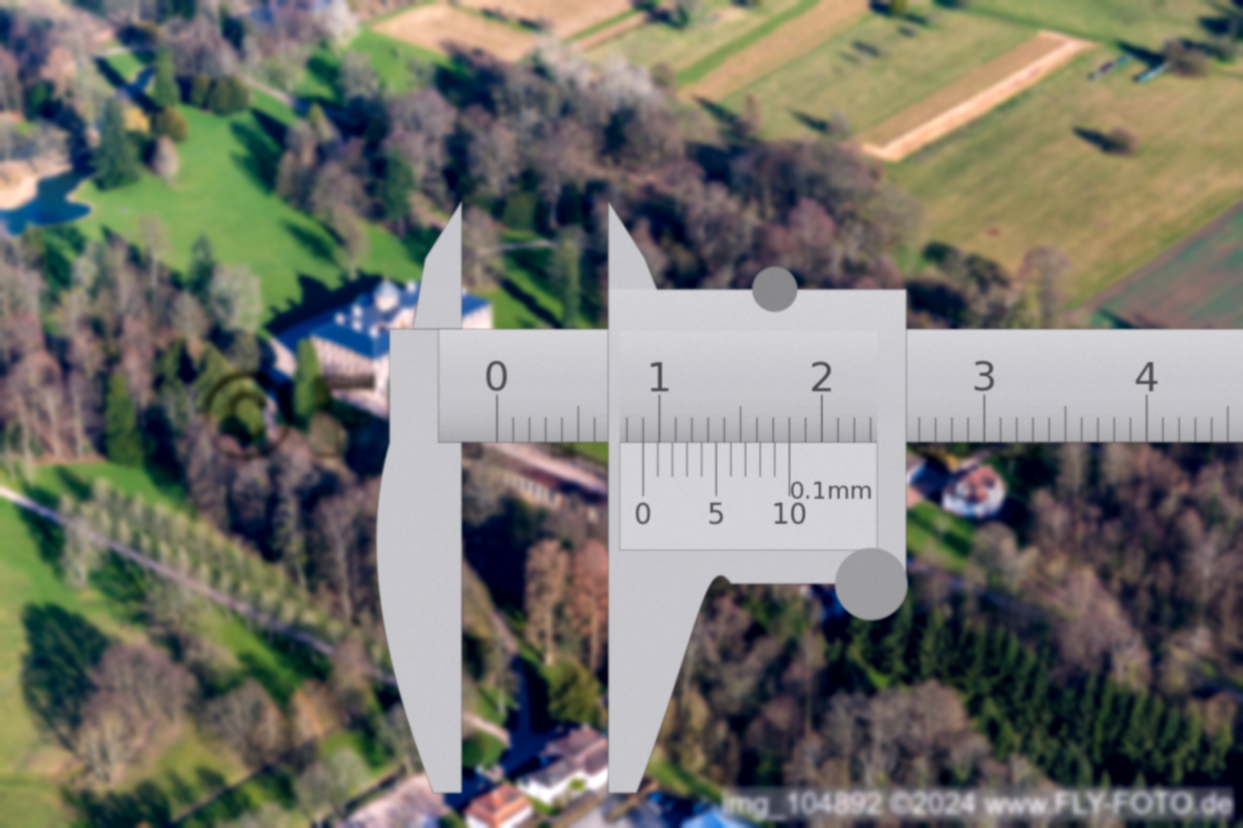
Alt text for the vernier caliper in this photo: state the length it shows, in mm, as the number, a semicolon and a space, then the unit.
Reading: 9.0; mm
